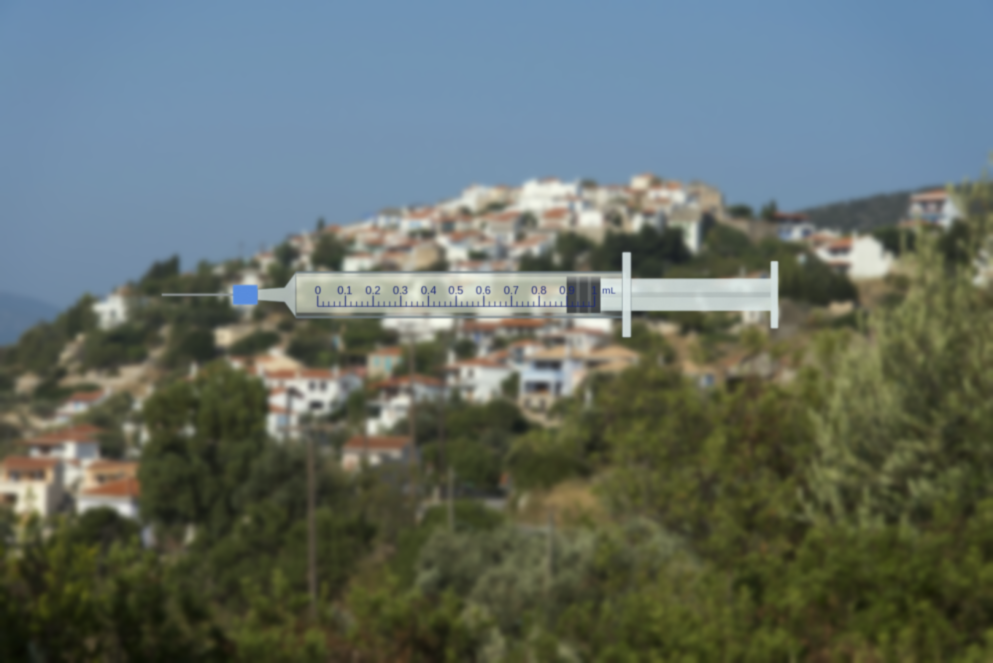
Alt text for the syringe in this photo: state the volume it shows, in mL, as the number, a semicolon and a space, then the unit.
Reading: 0.9; mL
